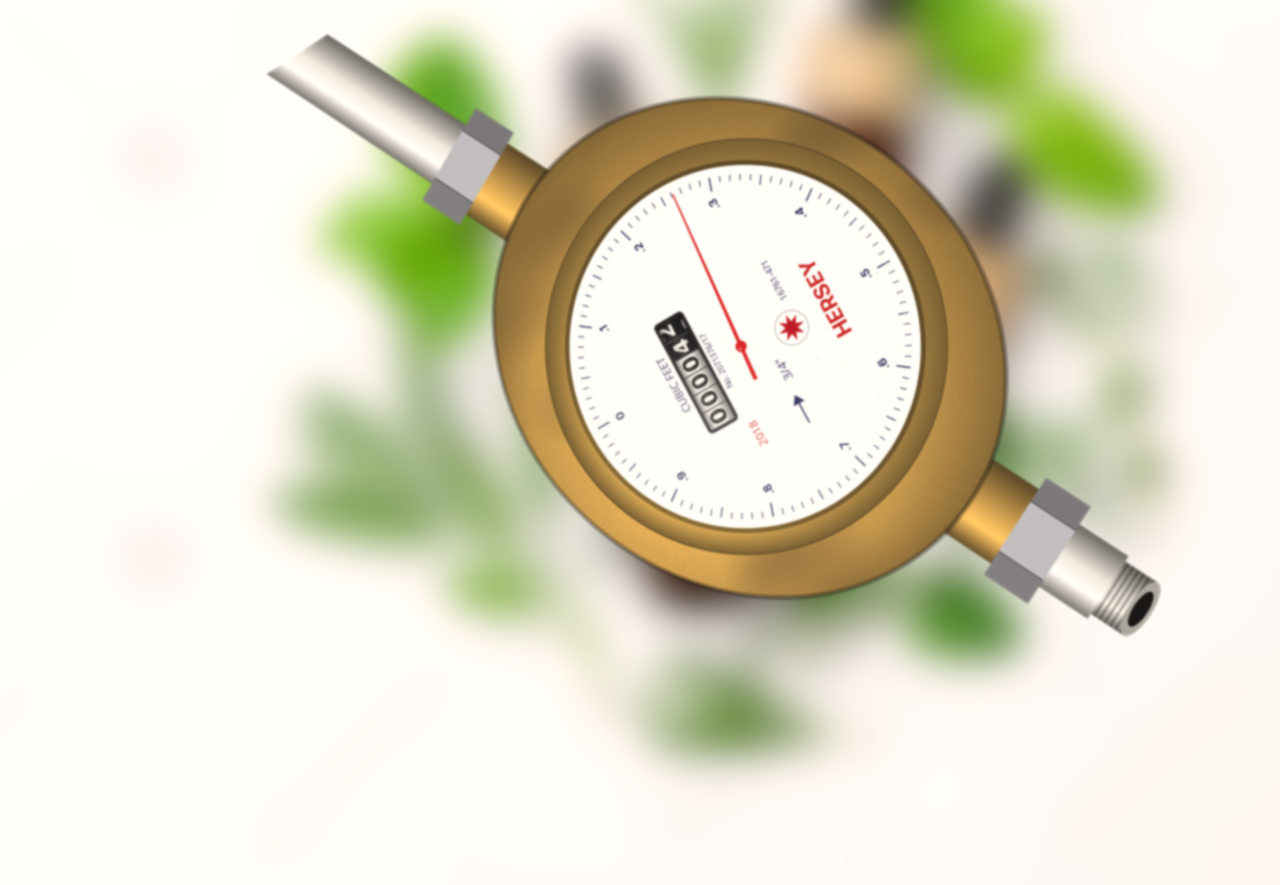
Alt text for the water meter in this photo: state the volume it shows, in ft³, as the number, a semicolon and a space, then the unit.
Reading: 42.26; ft³
